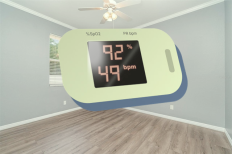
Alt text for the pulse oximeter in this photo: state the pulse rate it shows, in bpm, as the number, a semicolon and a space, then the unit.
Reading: 49; bpm
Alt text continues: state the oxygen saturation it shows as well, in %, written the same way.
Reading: 92; %
